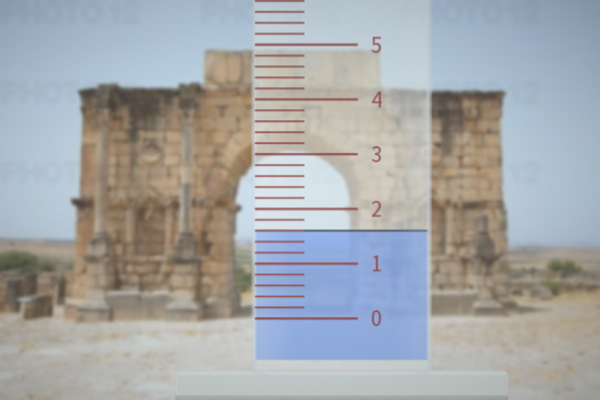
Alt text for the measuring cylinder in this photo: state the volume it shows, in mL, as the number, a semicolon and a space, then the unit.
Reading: 1.6; mL
